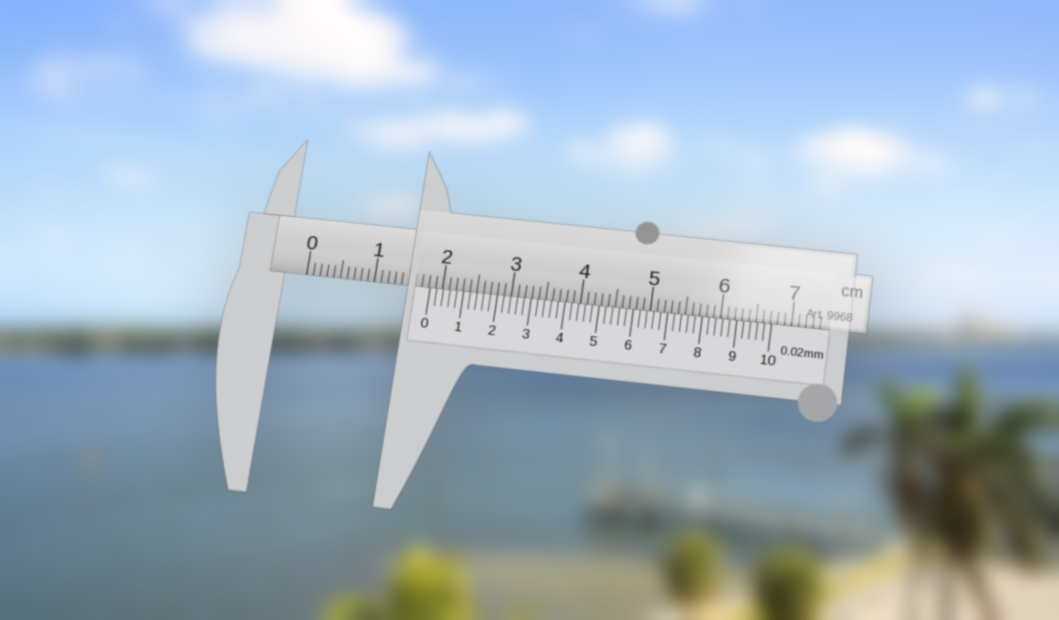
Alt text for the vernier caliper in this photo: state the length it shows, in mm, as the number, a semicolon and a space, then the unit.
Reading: 18.2; mm
